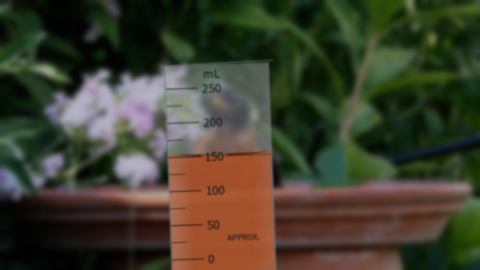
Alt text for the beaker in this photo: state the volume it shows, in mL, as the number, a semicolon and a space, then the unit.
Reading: 150; mL
